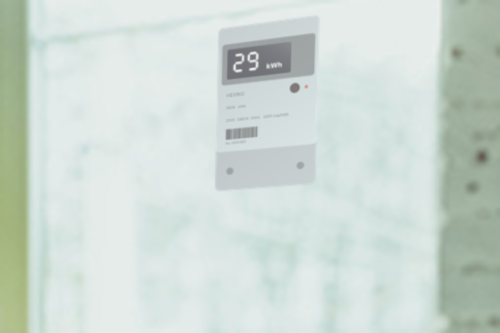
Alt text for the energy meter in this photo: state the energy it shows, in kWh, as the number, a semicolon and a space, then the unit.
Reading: 29; kWh
